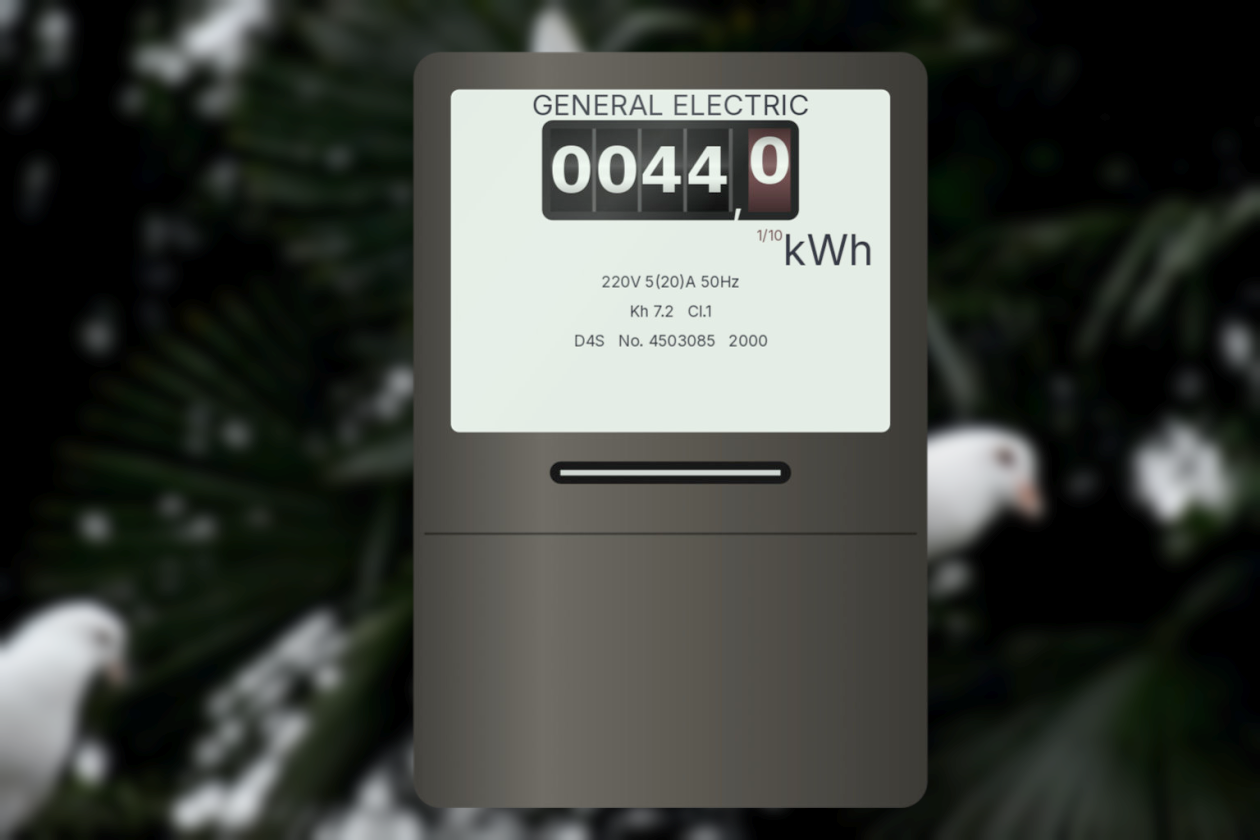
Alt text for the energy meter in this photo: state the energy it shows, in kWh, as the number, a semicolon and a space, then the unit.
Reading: 44.0; kWh
